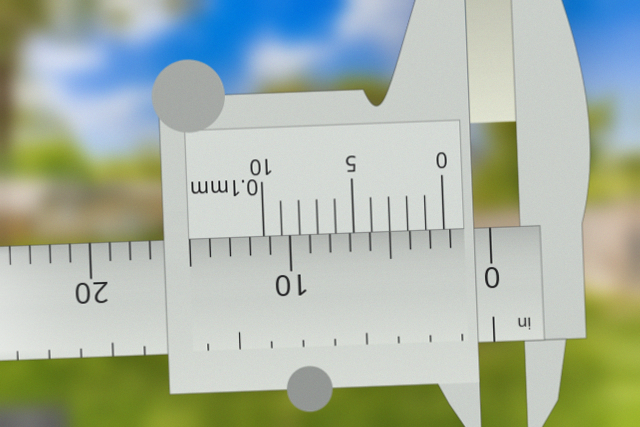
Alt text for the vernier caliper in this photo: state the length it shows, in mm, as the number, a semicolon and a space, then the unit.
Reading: 2.3; mm
